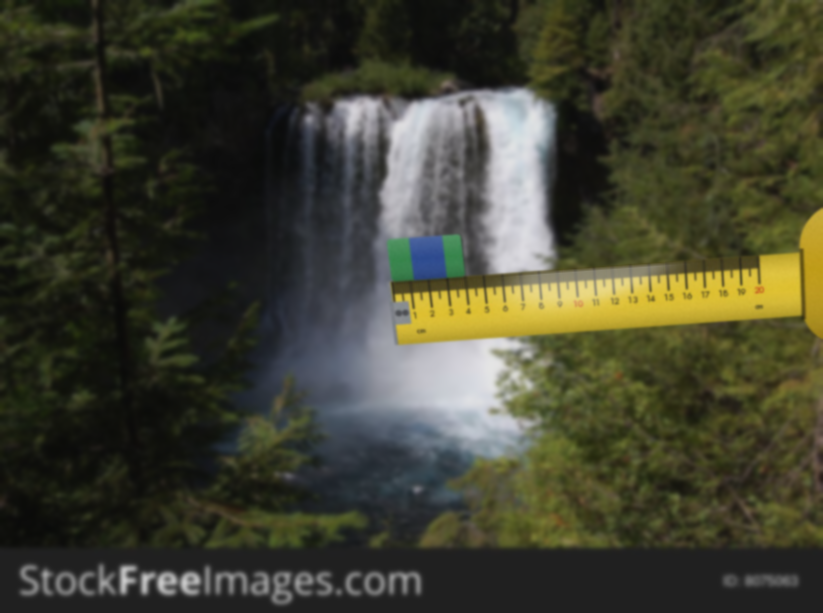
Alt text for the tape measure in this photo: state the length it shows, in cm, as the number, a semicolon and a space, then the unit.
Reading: 4; cm
